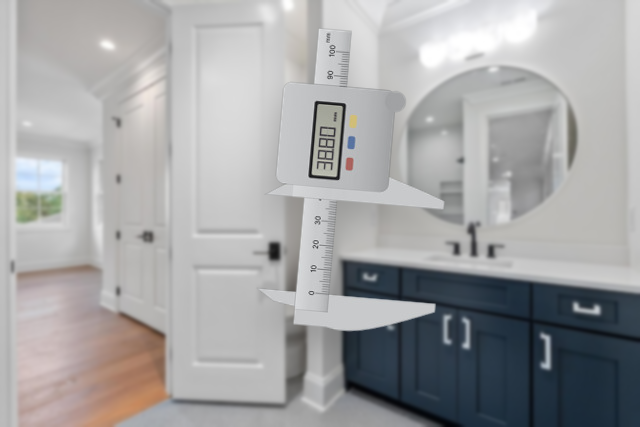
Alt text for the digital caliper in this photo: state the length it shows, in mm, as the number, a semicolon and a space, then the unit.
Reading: 38.80; mm
